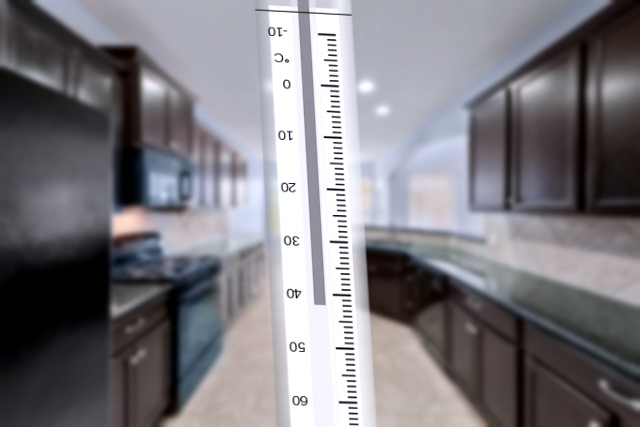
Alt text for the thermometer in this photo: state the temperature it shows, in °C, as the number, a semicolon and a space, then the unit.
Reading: 42; °C
